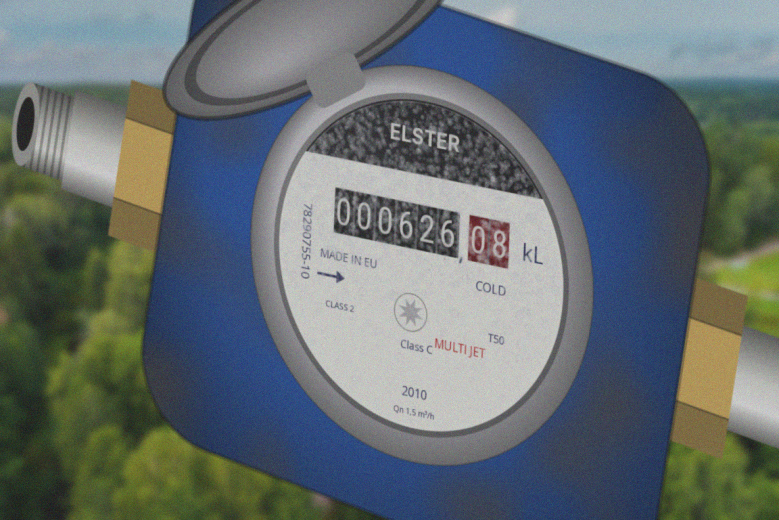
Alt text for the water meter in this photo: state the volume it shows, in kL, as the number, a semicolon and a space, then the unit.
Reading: 626.08; kL
